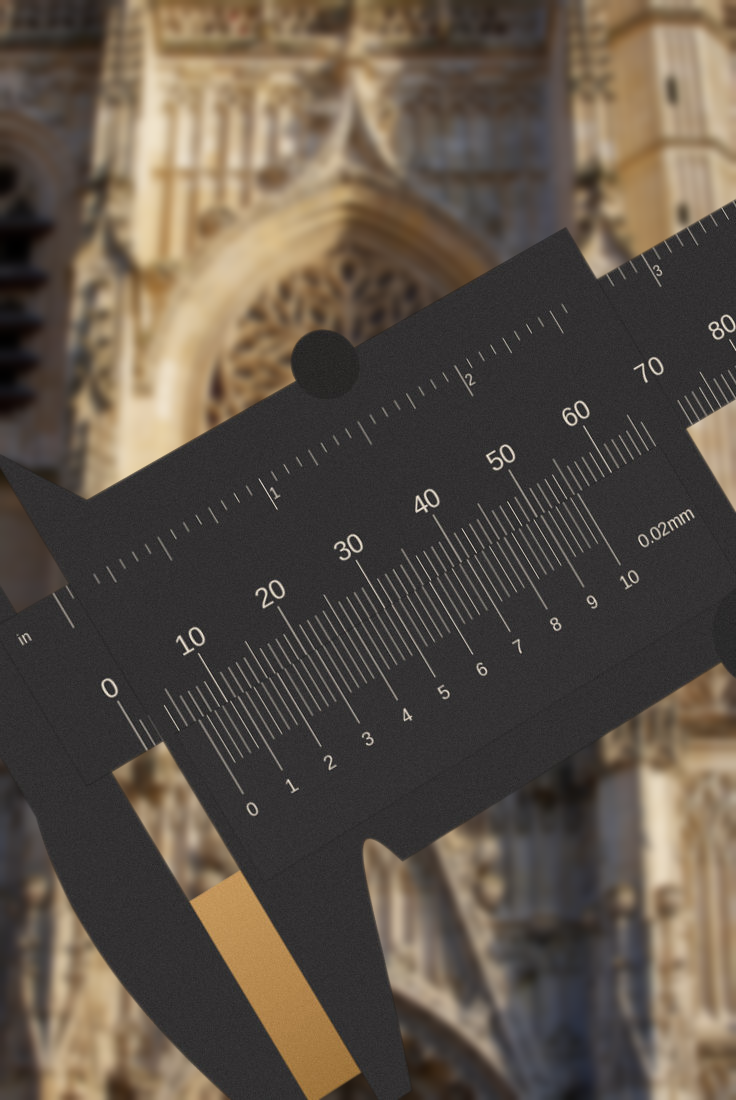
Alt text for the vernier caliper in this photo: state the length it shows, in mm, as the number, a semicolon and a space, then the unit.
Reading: 6.4; mm
